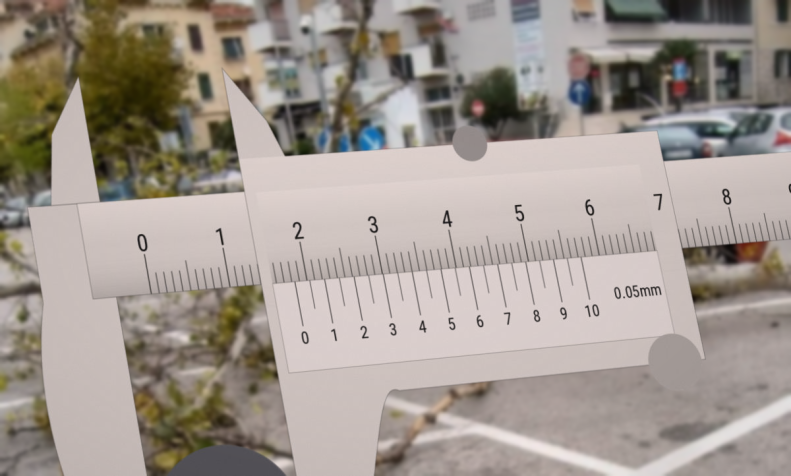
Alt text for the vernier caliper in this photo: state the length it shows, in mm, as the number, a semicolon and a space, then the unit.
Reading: 18.4; mm
